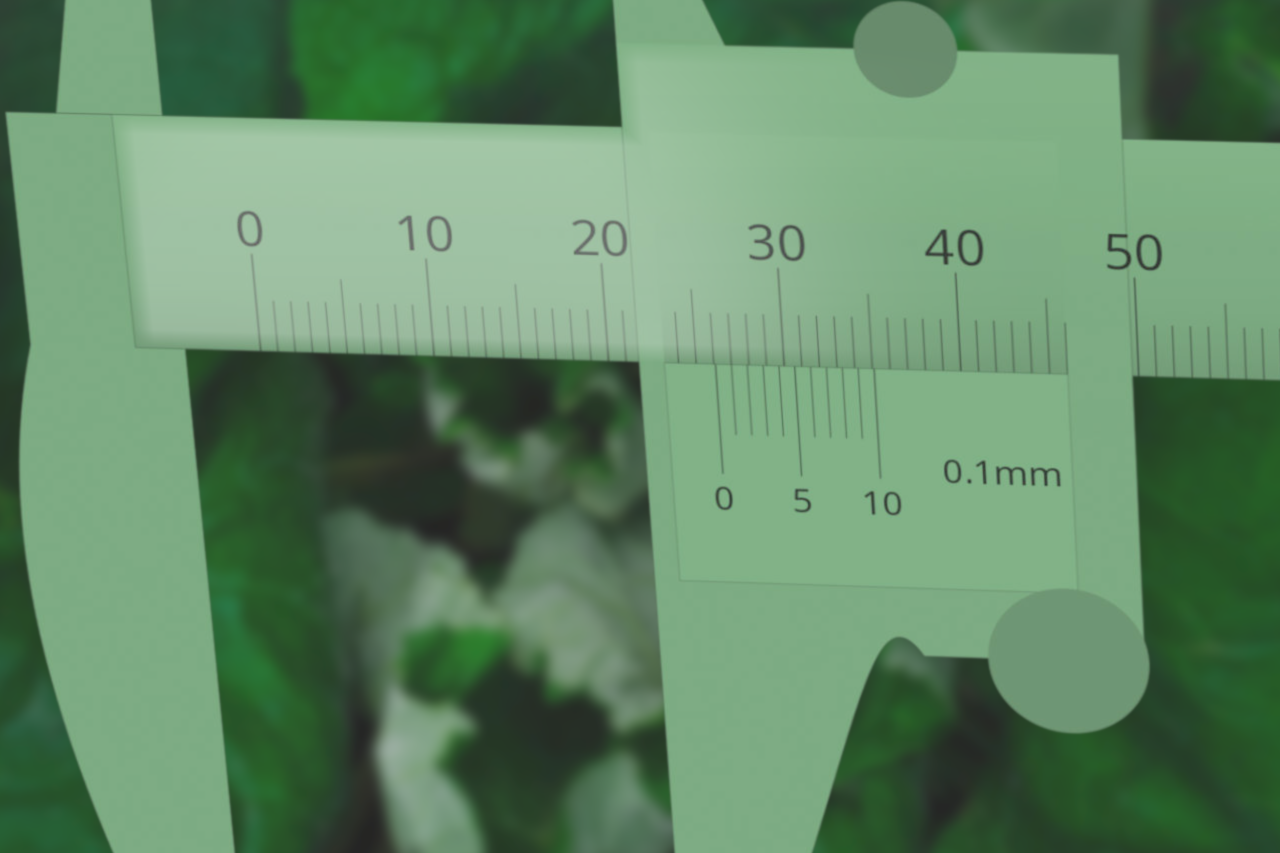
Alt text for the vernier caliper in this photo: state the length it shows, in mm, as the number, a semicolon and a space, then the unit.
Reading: 26.1; mm
